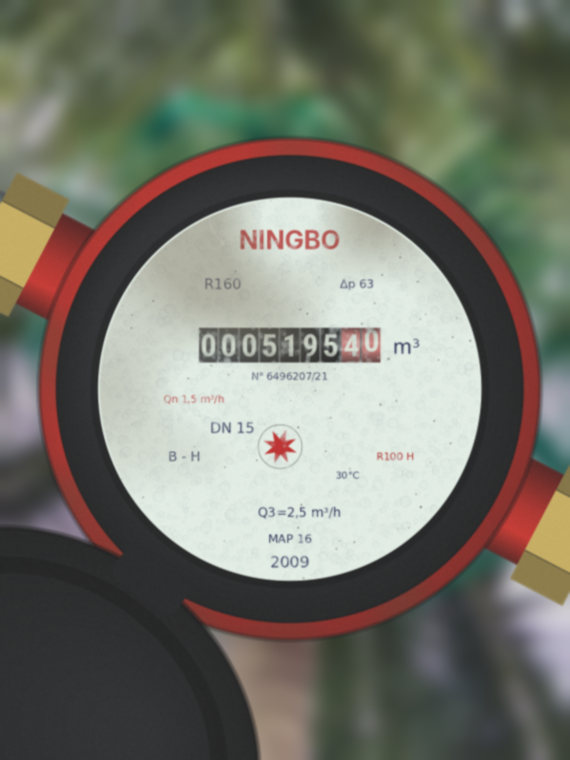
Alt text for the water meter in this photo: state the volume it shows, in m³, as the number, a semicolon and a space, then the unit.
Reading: 5195.40; m³
